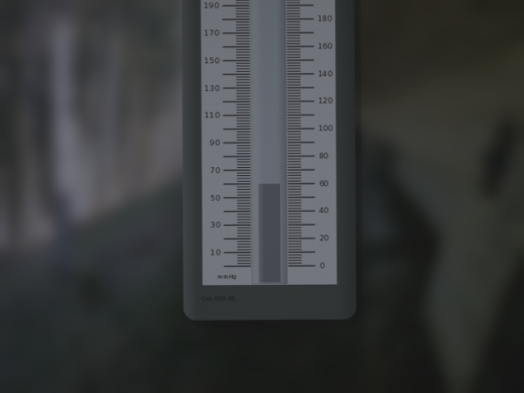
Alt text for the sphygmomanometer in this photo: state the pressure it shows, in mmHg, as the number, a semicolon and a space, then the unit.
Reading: 60; mmHg
